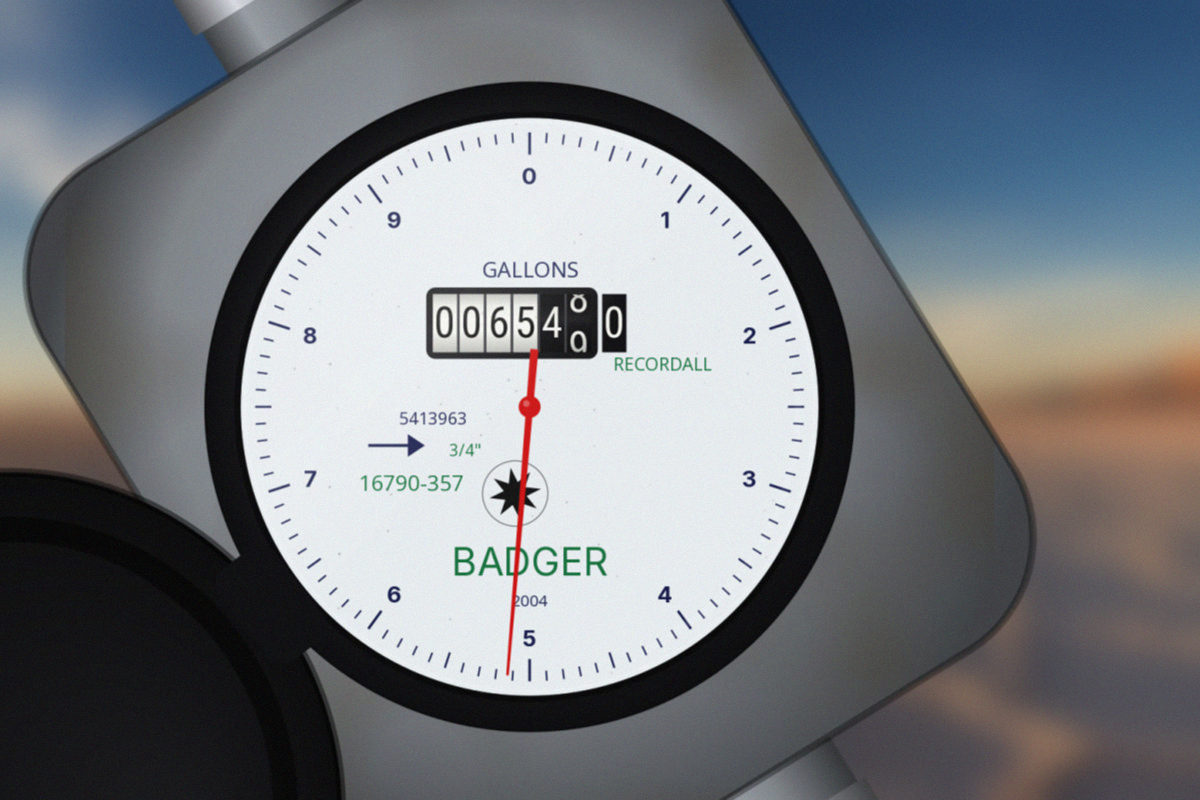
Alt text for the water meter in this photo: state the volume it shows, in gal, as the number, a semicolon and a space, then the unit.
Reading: 65485.1; gal
